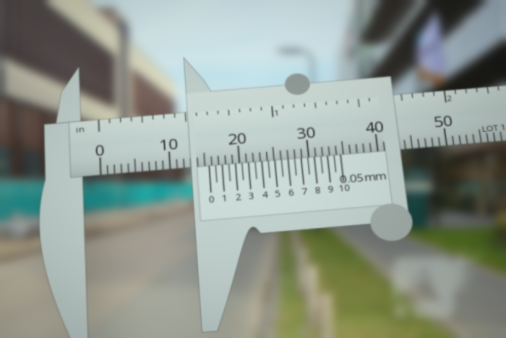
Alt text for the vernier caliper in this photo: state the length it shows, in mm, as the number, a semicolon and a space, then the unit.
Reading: 15.6; mm
